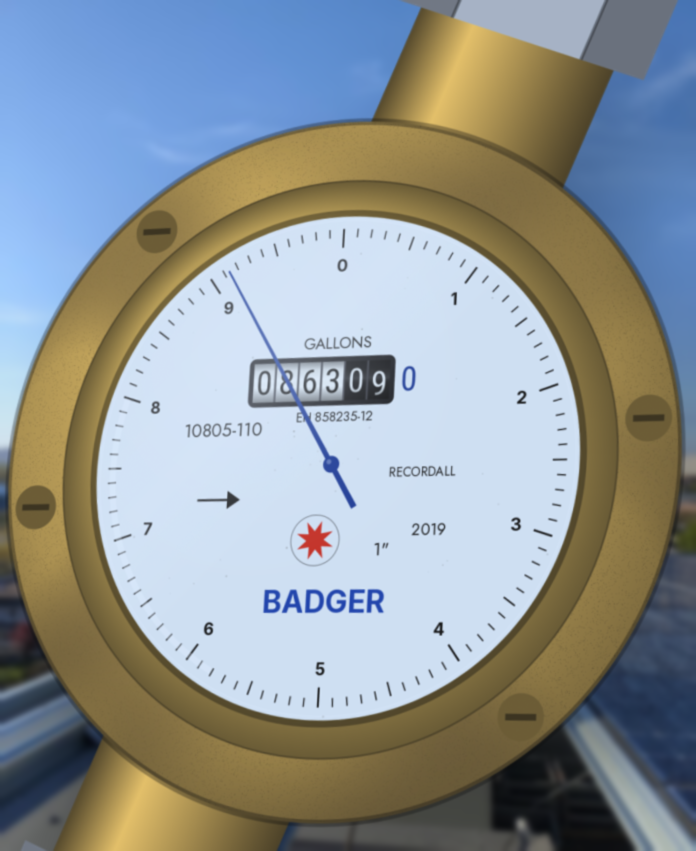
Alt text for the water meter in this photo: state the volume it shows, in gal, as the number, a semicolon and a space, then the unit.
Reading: 863089.1; gal
